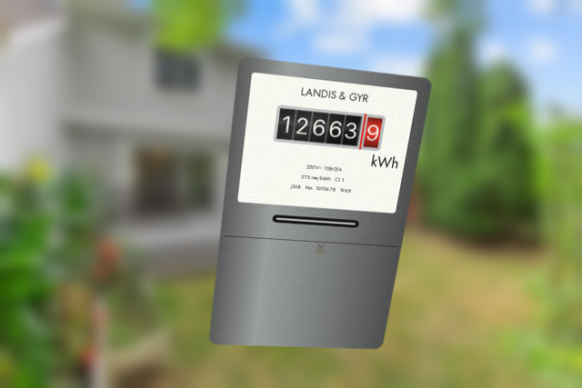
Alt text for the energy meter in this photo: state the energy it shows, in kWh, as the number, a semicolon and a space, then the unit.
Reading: 12663.9; kWh
